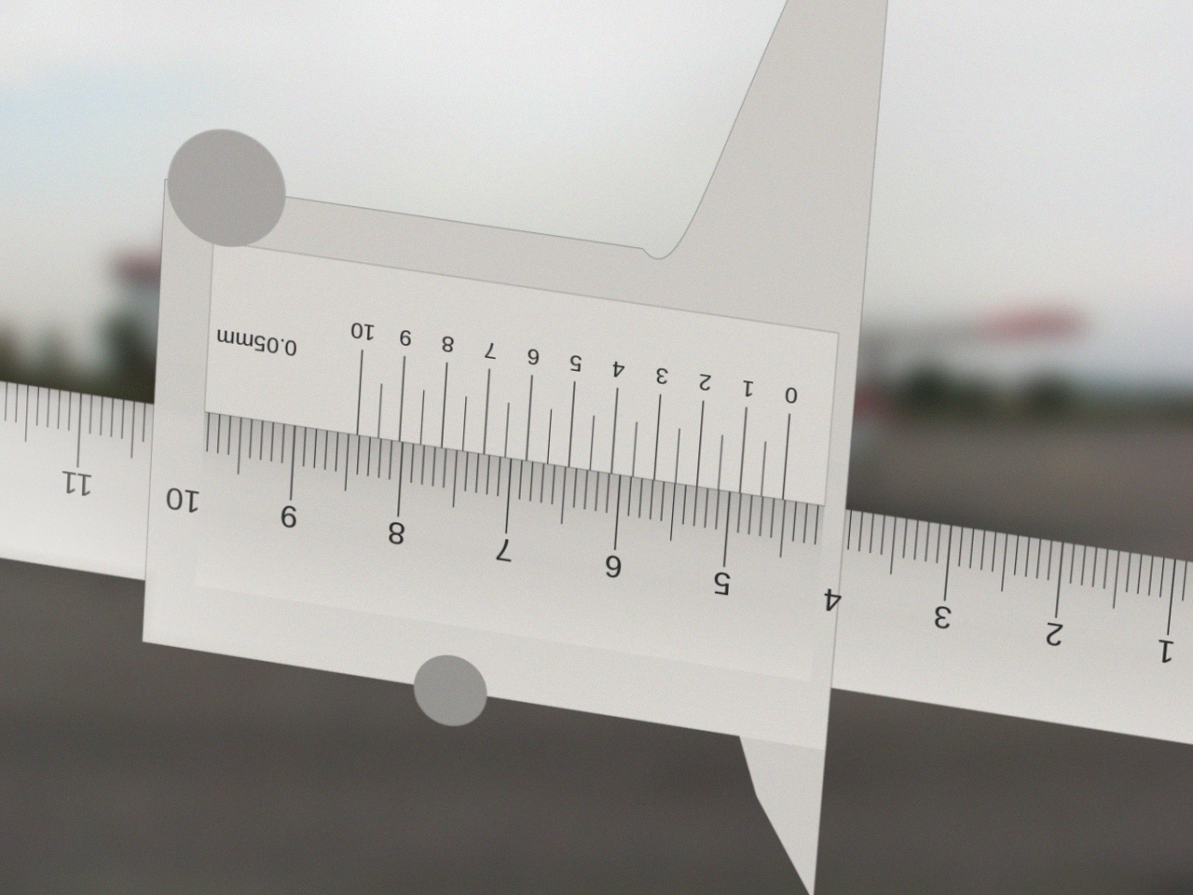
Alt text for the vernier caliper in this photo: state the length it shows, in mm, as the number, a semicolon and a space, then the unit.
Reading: 45.2; mm
